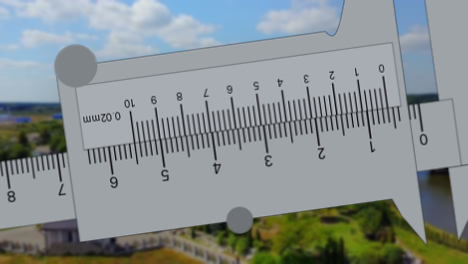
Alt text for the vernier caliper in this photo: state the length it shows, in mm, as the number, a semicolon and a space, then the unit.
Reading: 6.0; mm
